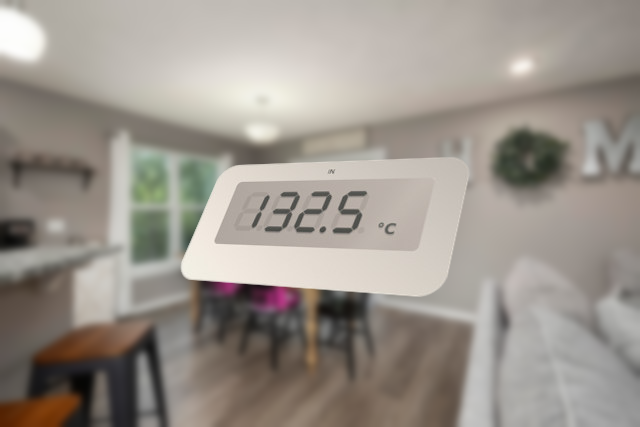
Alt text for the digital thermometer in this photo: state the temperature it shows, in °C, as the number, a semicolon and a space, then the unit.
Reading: 132.5; °C
